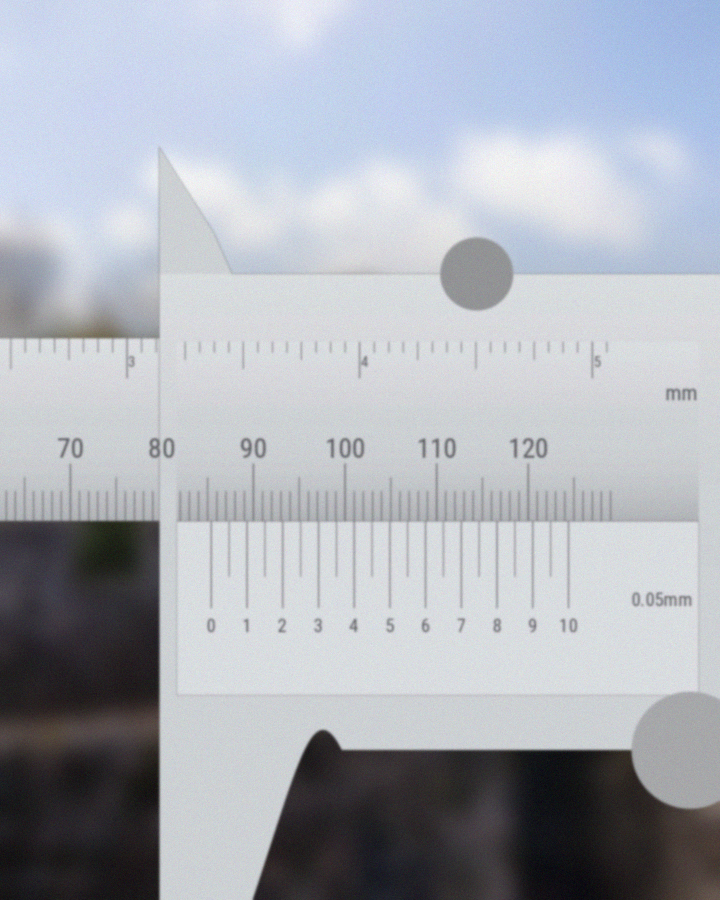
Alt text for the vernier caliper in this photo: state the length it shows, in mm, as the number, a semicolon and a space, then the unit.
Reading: 85.4; mm
